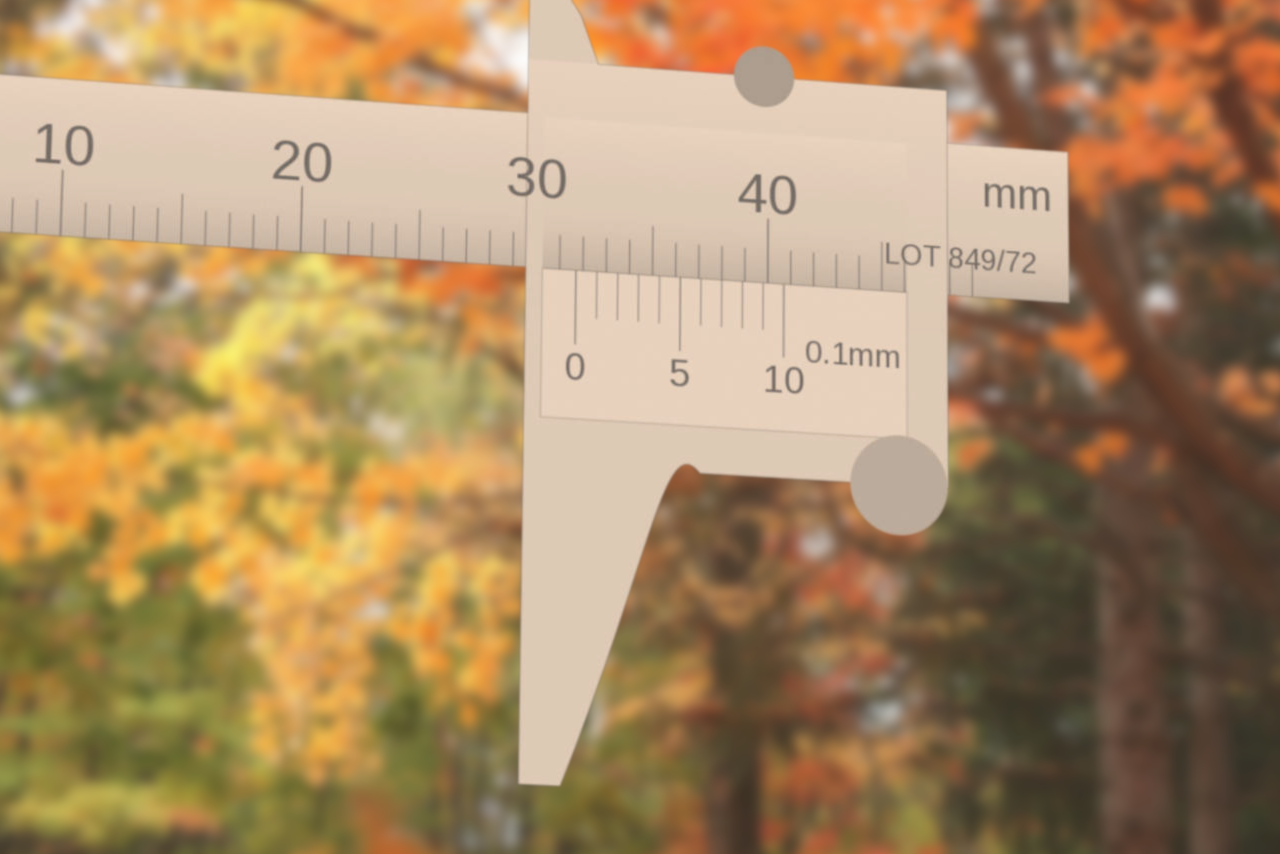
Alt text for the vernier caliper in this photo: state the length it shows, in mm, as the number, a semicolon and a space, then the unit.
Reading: 31.7; mm
